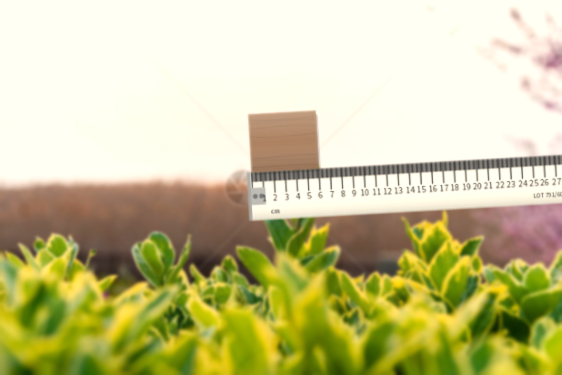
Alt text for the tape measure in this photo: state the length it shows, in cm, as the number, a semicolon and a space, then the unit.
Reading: 6; cm
